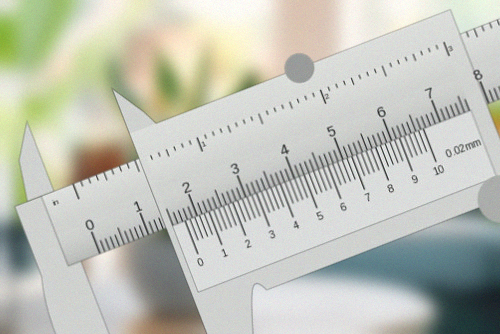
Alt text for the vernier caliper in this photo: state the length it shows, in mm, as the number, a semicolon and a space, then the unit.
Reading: 17.5; mm
